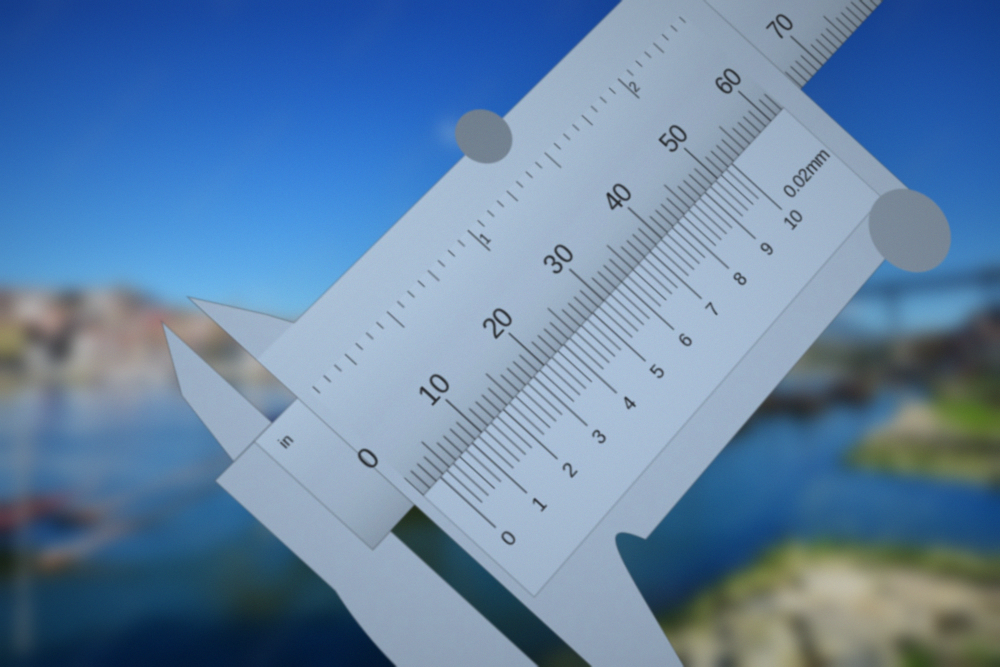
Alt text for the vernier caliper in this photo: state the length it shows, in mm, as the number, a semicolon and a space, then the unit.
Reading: 3.6; mm
